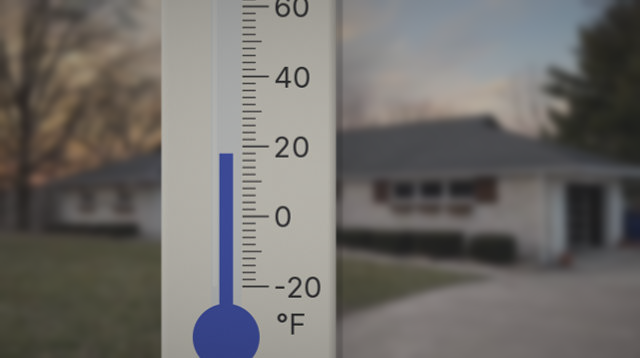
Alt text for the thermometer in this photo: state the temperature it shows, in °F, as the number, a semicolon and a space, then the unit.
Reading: 18; °F
